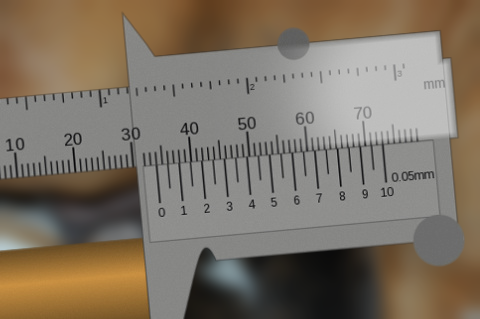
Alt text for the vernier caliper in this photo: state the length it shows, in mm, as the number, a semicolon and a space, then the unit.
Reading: 34.0; mm
